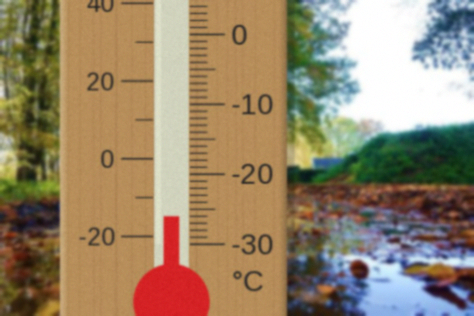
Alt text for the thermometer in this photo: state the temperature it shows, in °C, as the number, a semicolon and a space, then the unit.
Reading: -26; °C
